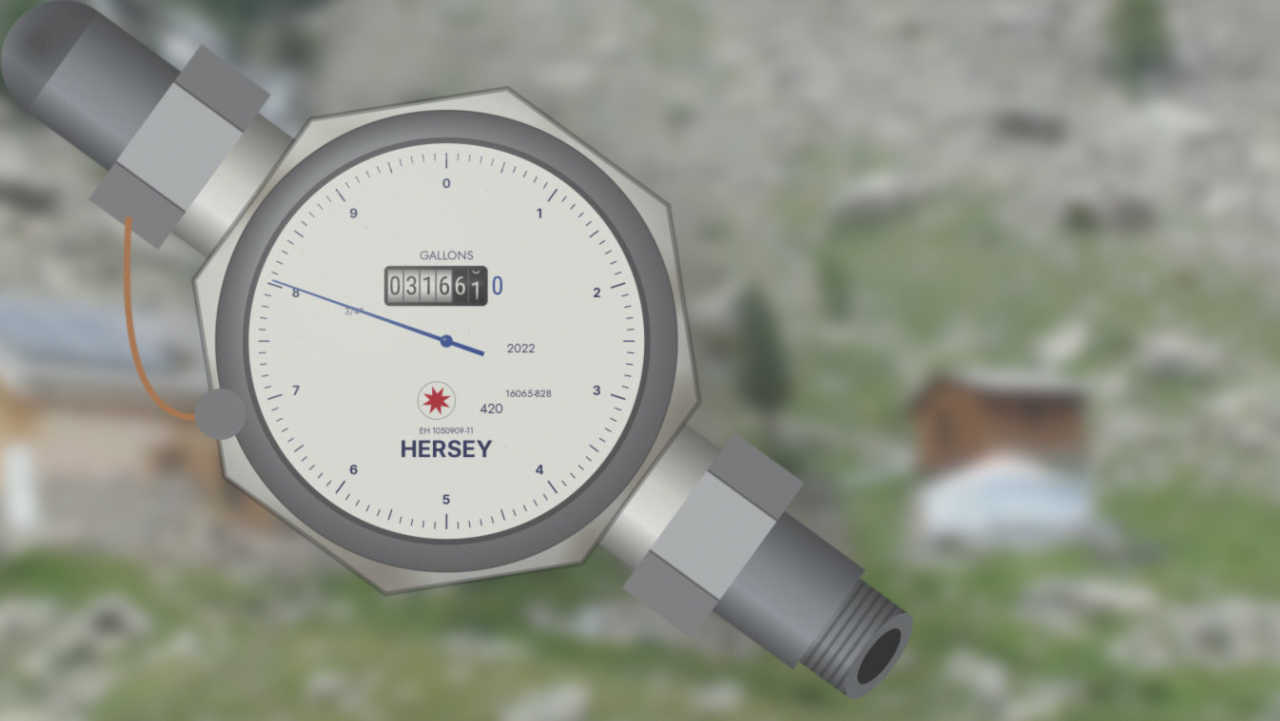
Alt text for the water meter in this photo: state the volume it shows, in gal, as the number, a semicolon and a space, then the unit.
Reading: 316608.0; gal
